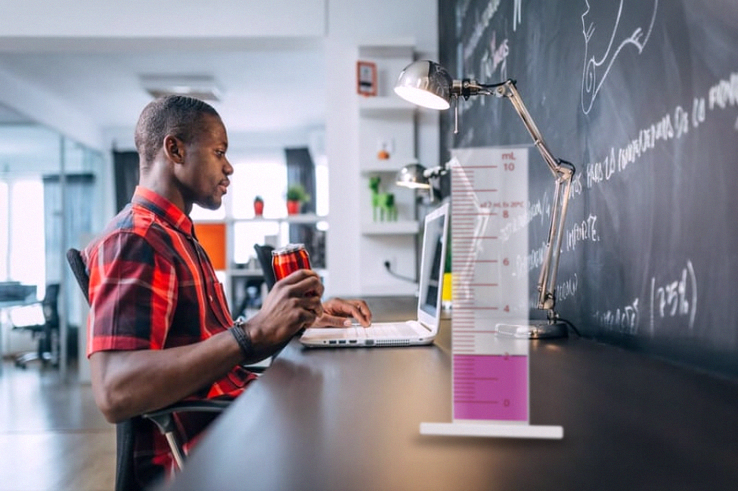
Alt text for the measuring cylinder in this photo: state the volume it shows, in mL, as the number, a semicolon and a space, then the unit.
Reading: 2; mL
